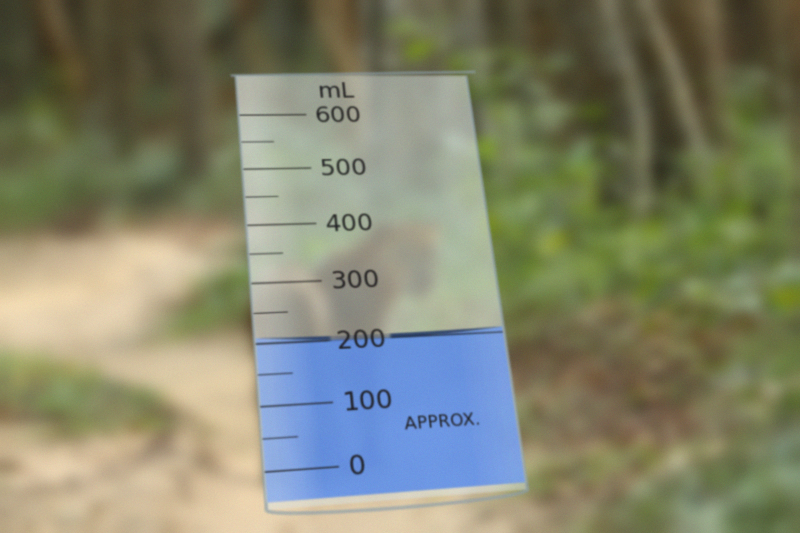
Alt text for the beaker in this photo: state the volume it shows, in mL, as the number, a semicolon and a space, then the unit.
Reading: 200; mL
